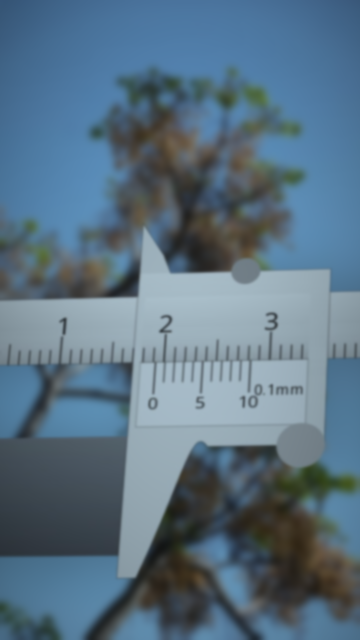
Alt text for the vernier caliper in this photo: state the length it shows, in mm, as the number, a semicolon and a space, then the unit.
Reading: 19.2; mm
